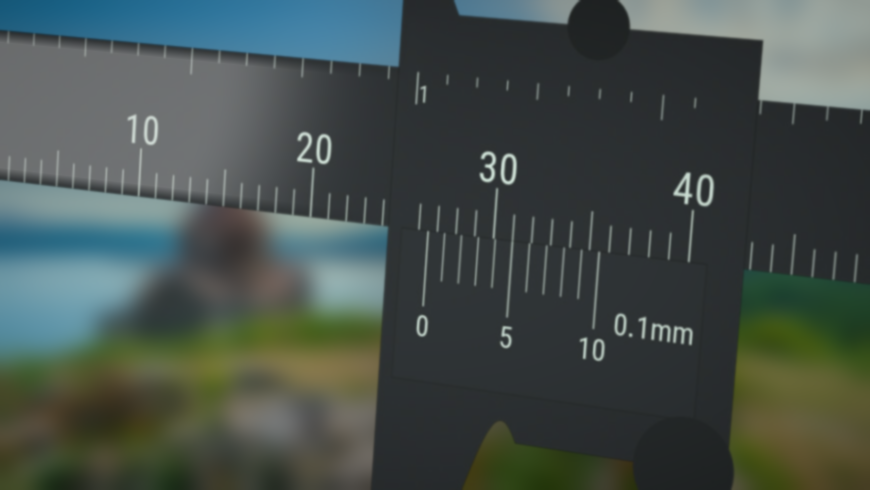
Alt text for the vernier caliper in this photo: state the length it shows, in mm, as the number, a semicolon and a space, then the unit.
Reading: 26.5; mm
